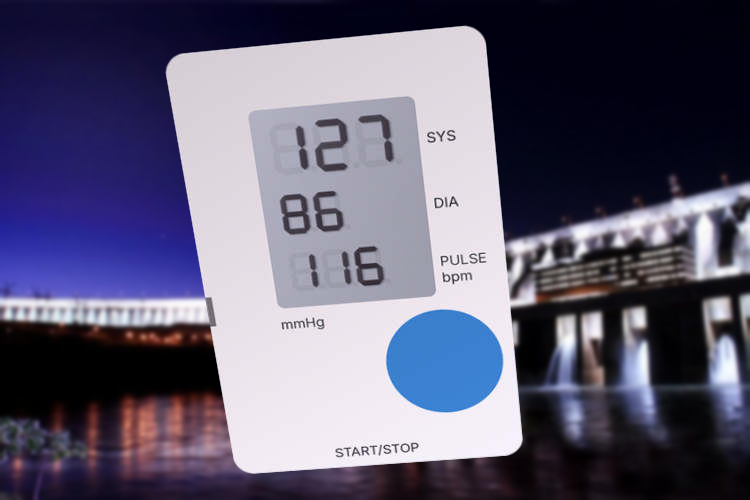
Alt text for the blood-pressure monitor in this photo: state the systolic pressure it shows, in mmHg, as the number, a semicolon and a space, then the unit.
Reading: 127; mmHg
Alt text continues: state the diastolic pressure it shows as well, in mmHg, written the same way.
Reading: 86; mmHg
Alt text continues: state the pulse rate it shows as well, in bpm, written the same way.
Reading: 116; bpm
